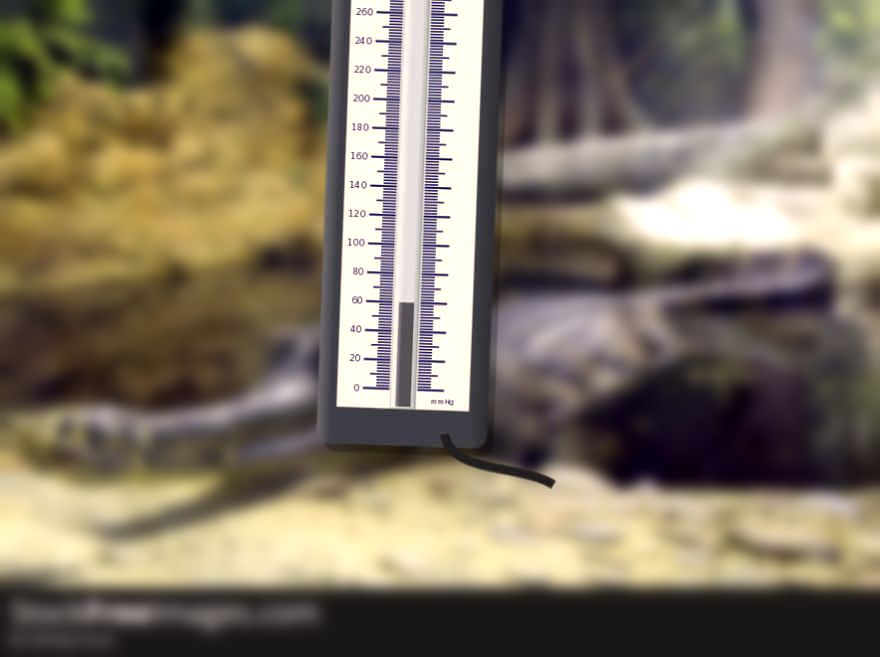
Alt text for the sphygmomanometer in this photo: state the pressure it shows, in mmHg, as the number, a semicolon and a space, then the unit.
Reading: 60; mmHg
